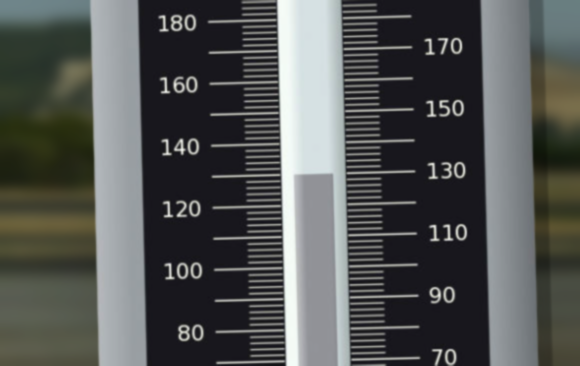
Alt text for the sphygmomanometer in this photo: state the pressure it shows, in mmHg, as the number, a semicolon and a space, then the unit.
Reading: 130; mmHg
